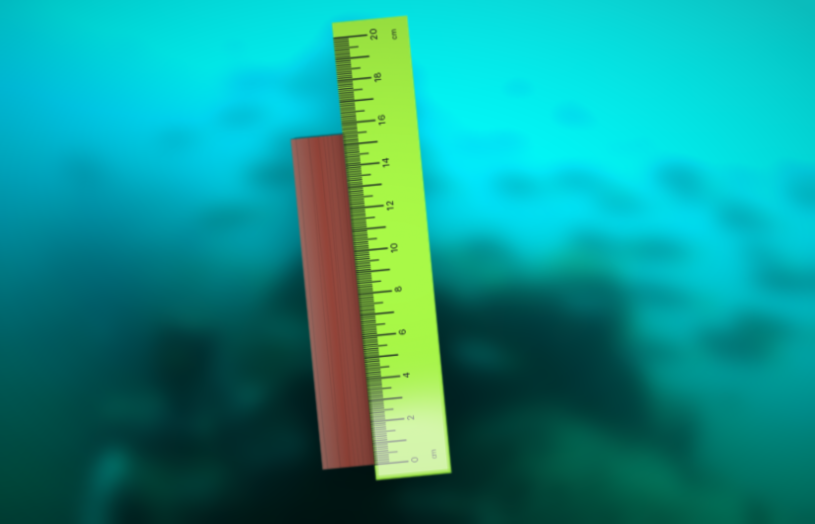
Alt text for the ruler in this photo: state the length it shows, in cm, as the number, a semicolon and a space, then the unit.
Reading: 15.5; cm
